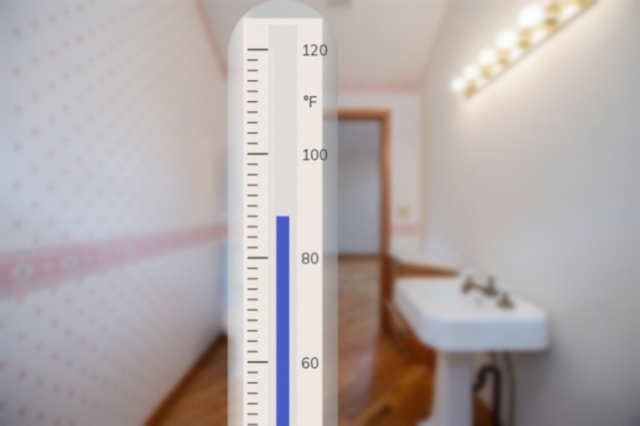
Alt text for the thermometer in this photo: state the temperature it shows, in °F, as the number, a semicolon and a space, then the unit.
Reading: 88; °F
